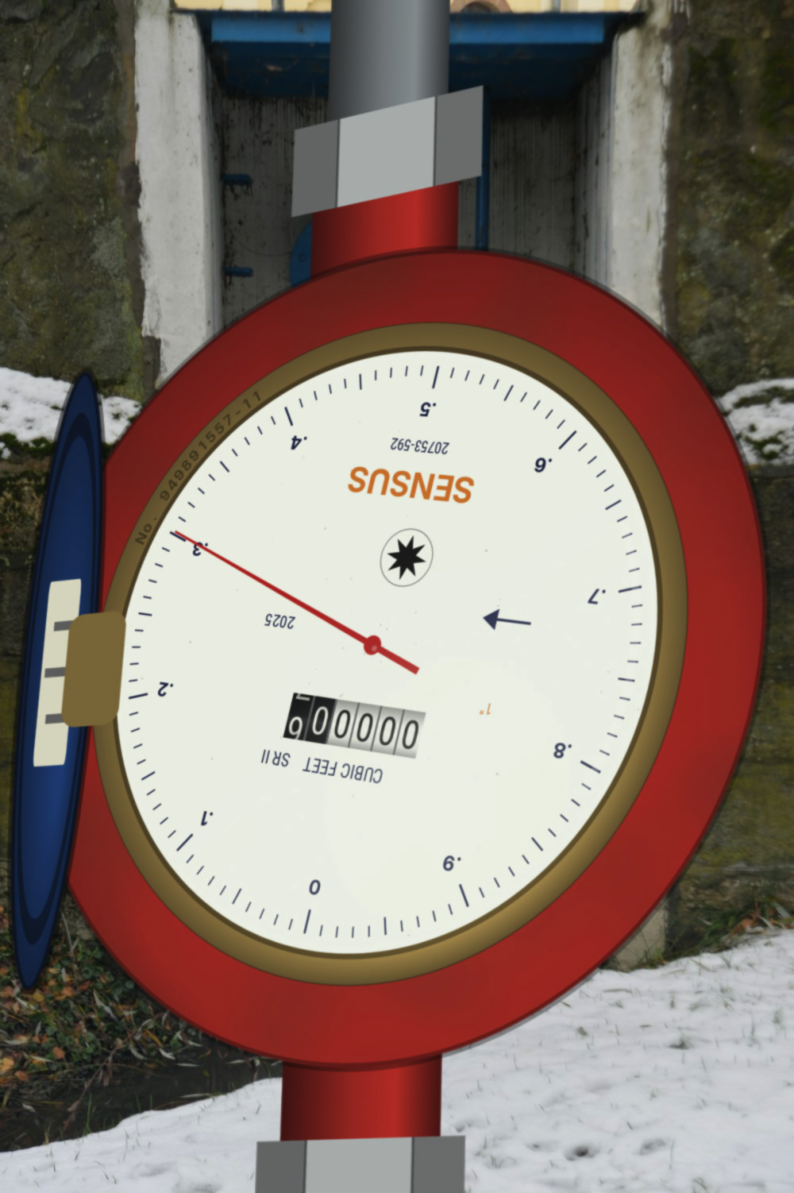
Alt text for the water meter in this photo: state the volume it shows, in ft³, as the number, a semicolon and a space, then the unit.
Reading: 6.30; ft³
